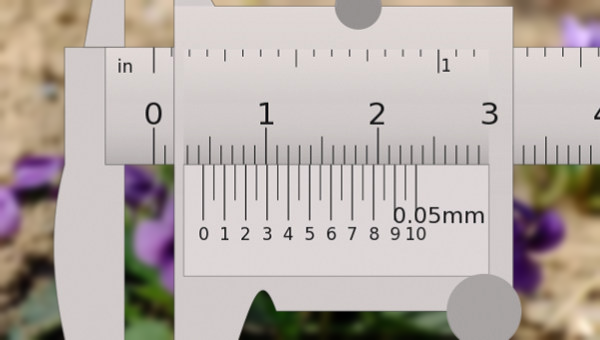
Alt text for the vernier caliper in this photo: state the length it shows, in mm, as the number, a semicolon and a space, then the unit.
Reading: 4.4; mm
